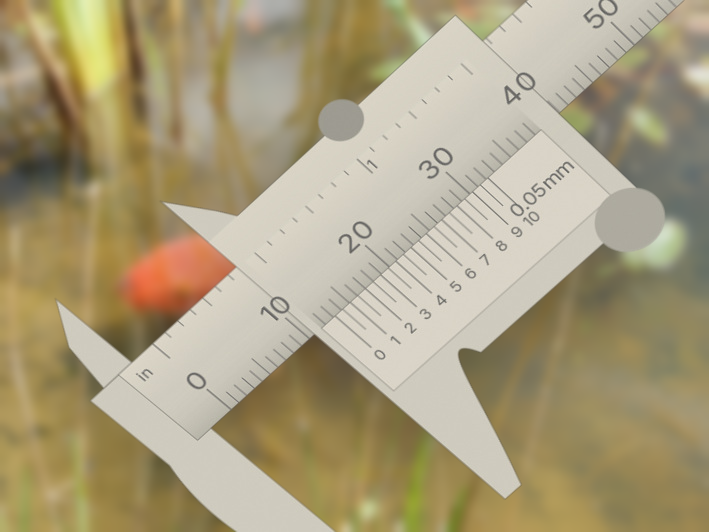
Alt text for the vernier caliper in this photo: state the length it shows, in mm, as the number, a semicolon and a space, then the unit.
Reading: 13.2; mm
